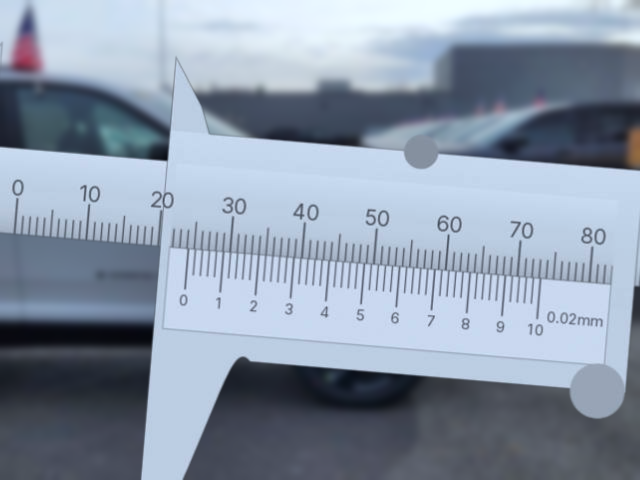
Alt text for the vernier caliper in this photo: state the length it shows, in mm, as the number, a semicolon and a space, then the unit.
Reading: 24.2; mm
